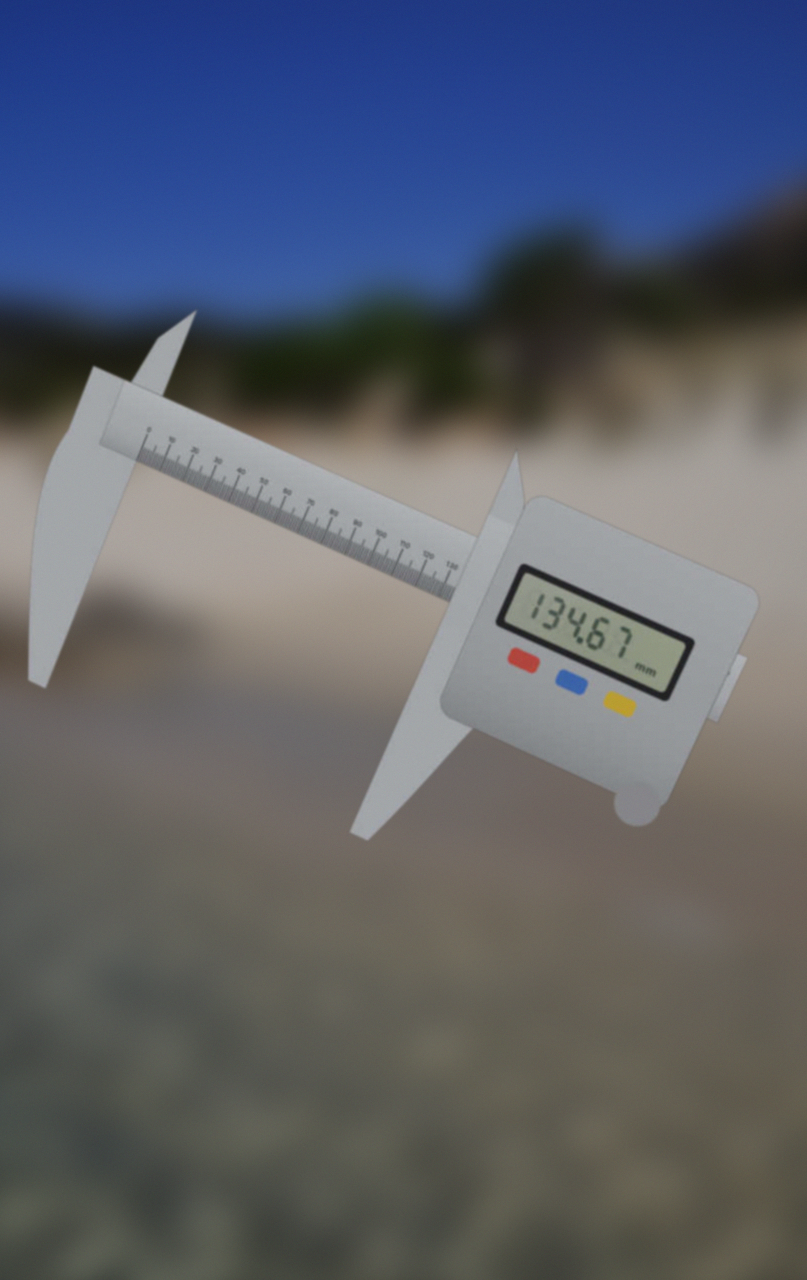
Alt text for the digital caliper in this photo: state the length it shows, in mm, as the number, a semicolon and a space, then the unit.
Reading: 134.67; mm
